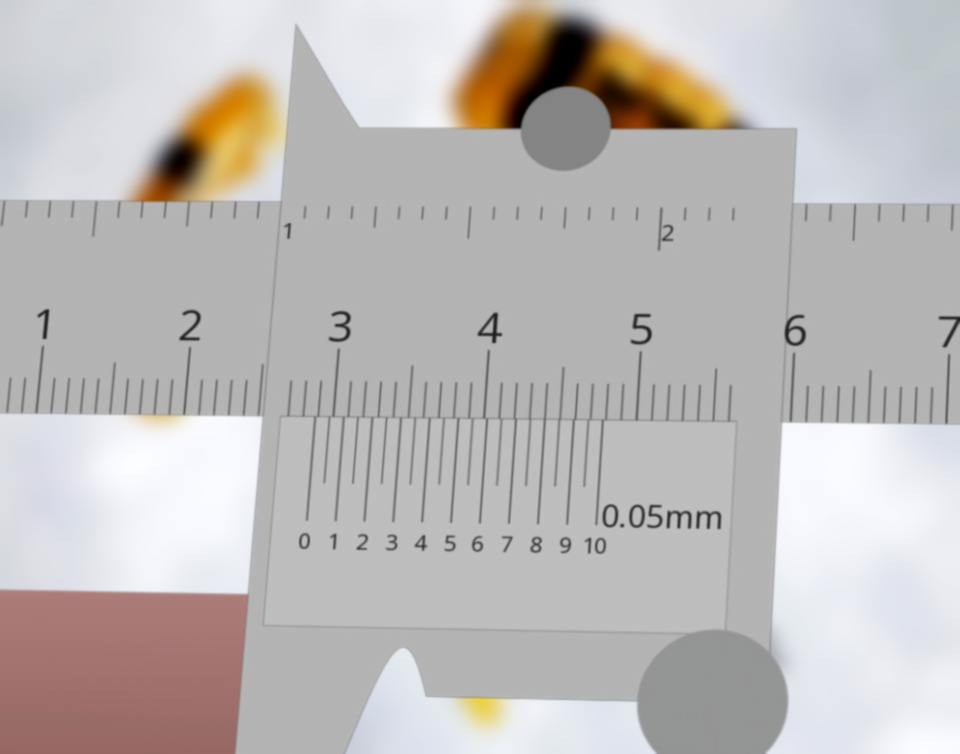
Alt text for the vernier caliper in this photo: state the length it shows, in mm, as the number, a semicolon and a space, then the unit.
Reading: 28.8; mm
